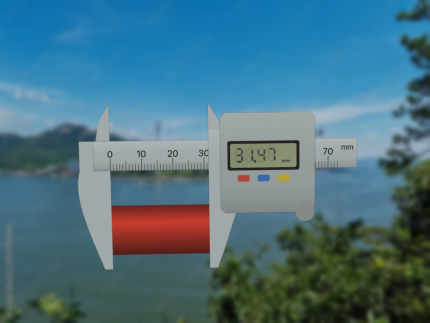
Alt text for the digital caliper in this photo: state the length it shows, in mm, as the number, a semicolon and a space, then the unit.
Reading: 31.47; mm
